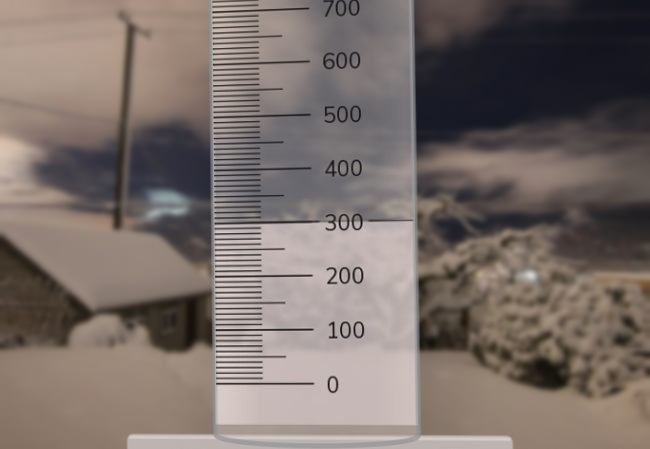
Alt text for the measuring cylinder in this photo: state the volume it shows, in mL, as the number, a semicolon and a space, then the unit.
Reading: 300; mL
